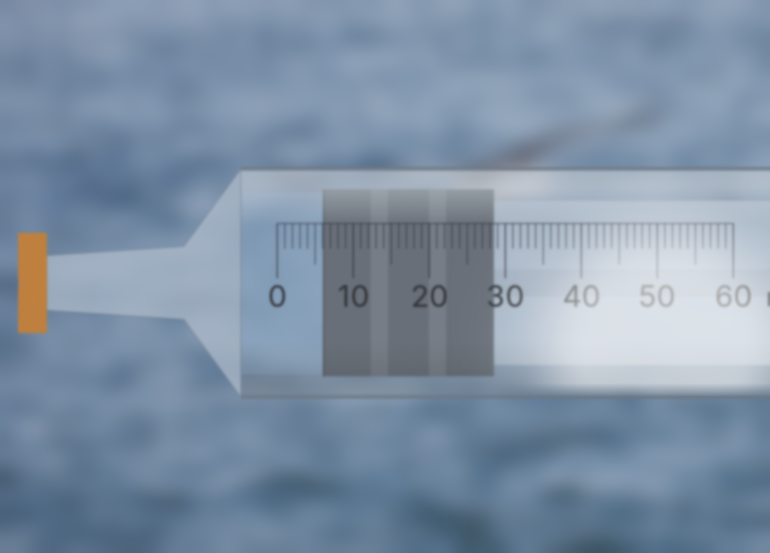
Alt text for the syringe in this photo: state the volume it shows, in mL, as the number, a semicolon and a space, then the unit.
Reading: 6; mL
